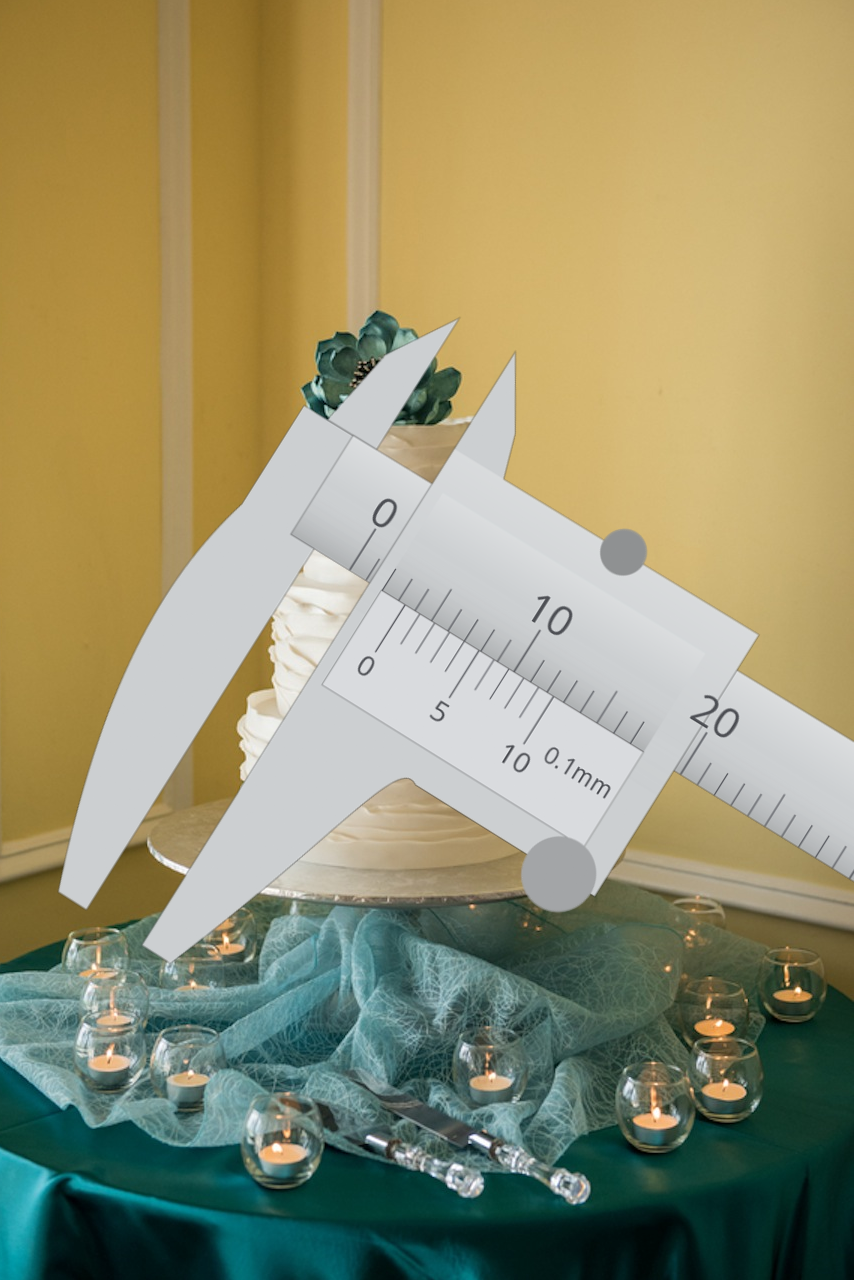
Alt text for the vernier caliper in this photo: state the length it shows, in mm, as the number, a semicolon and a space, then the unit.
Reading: 3.4; mm
